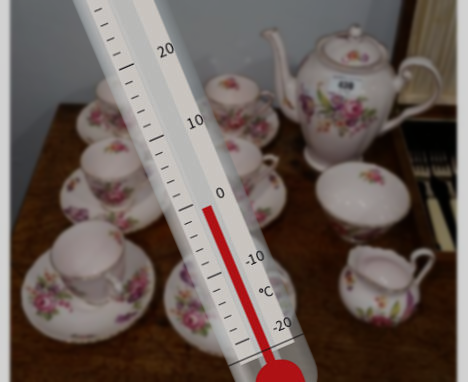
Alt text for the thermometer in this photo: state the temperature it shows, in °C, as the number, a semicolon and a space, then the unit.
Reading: -1; °C
